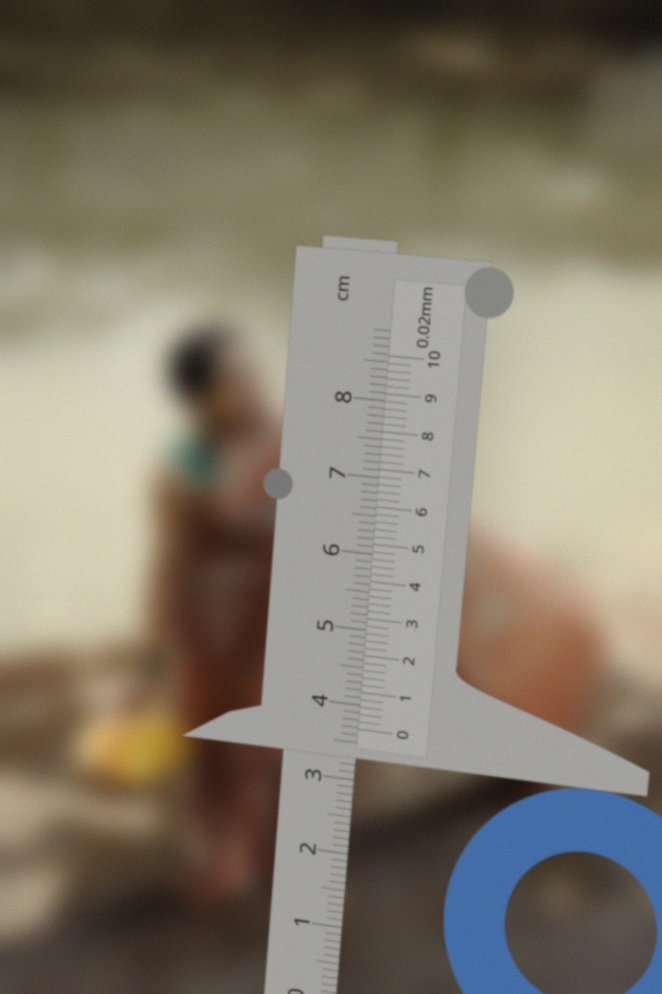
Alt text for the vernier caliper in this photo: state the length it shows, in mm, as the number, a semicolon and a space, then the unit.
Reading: 36.8; mm
